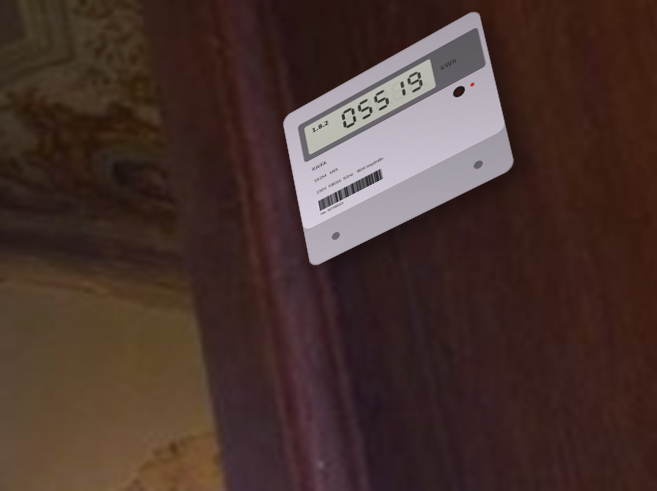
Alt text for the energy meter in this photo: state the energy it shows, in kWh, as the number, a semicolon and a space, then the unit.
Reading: 5519; kWh
